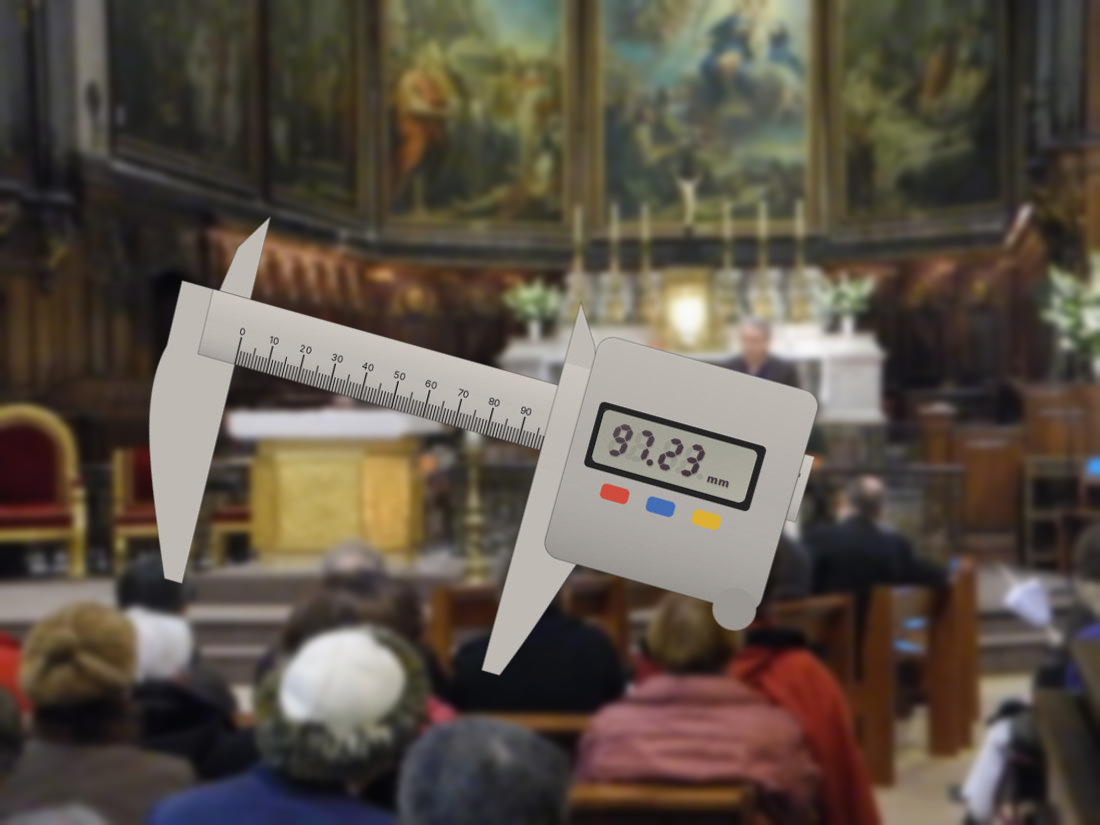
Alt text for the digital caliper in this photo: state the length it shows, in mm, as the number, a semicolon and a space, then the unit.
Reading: 97.23; mm
